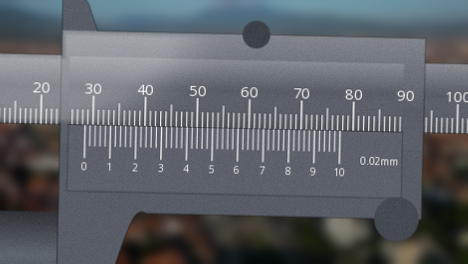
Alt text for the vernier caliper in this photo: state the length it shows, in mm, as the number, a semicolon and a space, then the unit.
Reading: 28.5; mm
